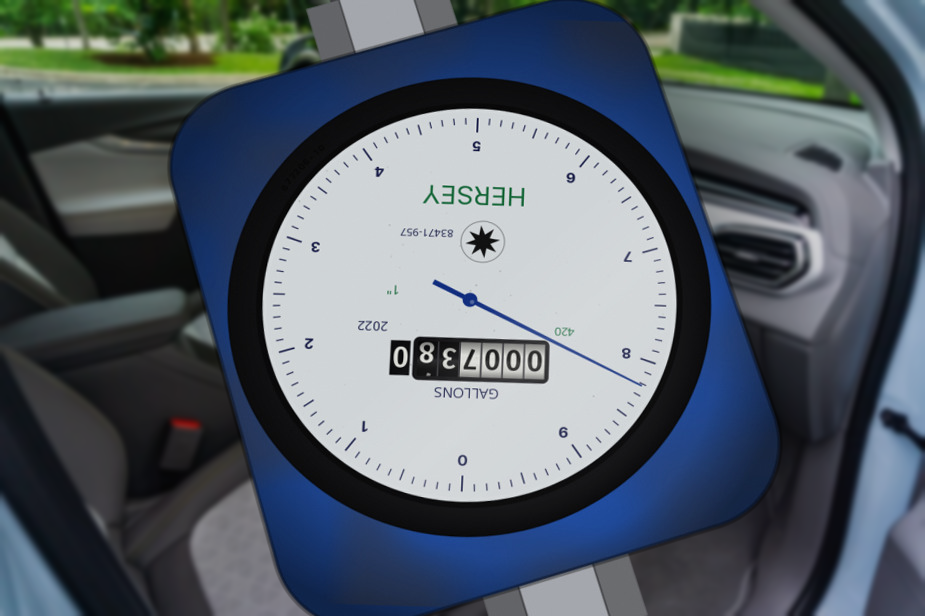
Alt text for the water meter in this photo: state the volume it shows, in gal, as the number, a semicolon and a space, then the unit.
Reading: 7378.2; gal
